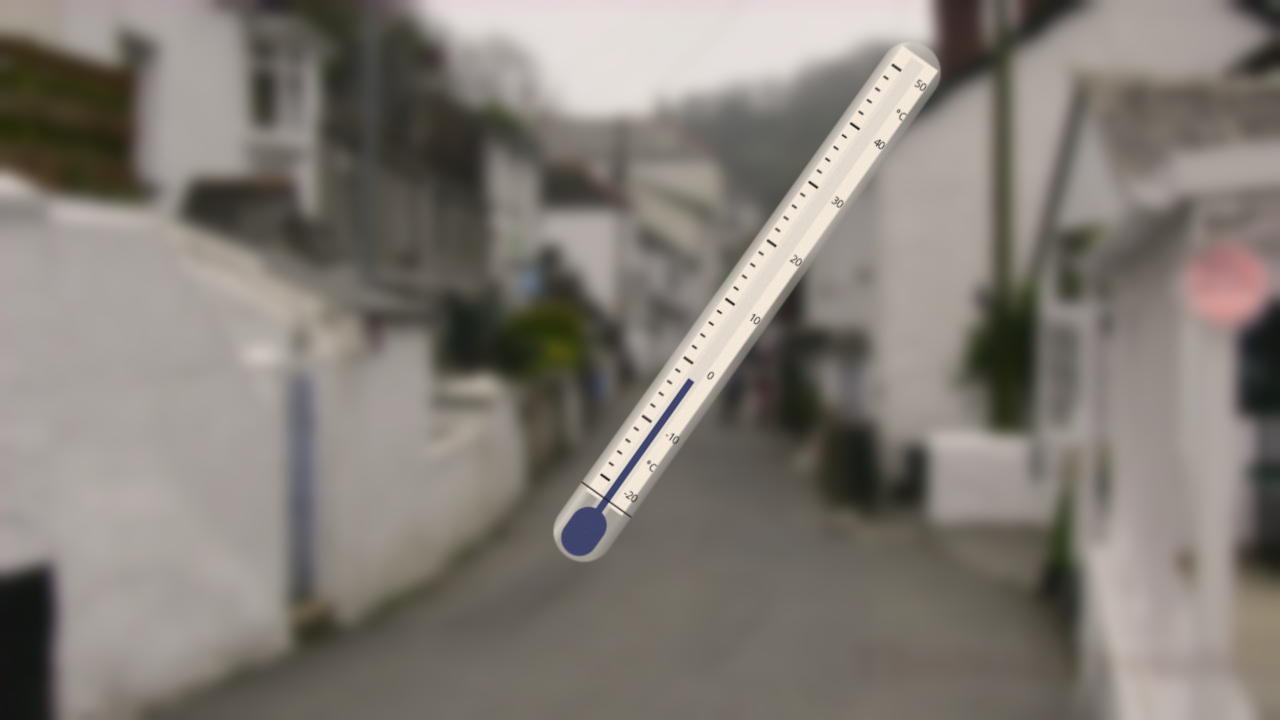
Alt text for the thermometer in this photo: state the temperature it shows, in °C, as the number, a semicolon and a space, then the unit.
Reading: -2; °C
